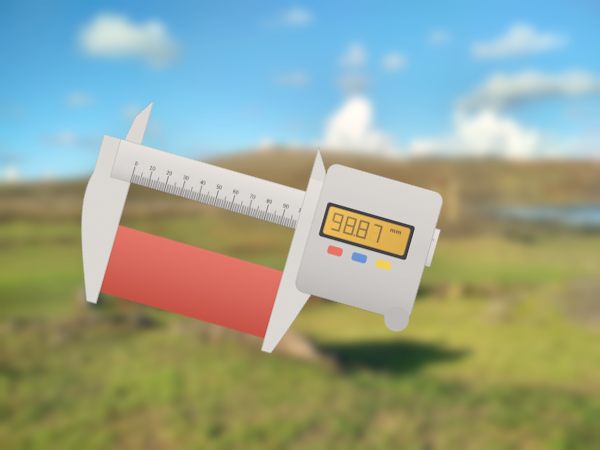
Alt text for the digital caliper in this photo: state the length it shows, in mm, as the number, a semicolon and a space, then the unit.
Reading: 98.87; mm
